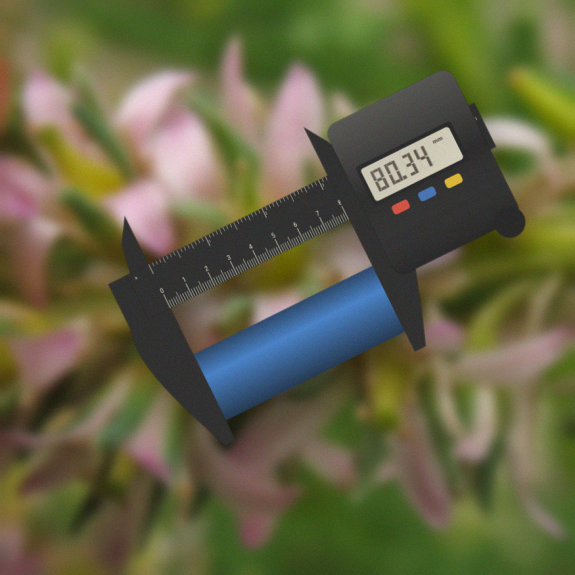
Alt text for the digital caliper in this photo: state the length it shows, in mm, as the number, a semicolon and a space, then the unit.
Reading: 80.34; mm
